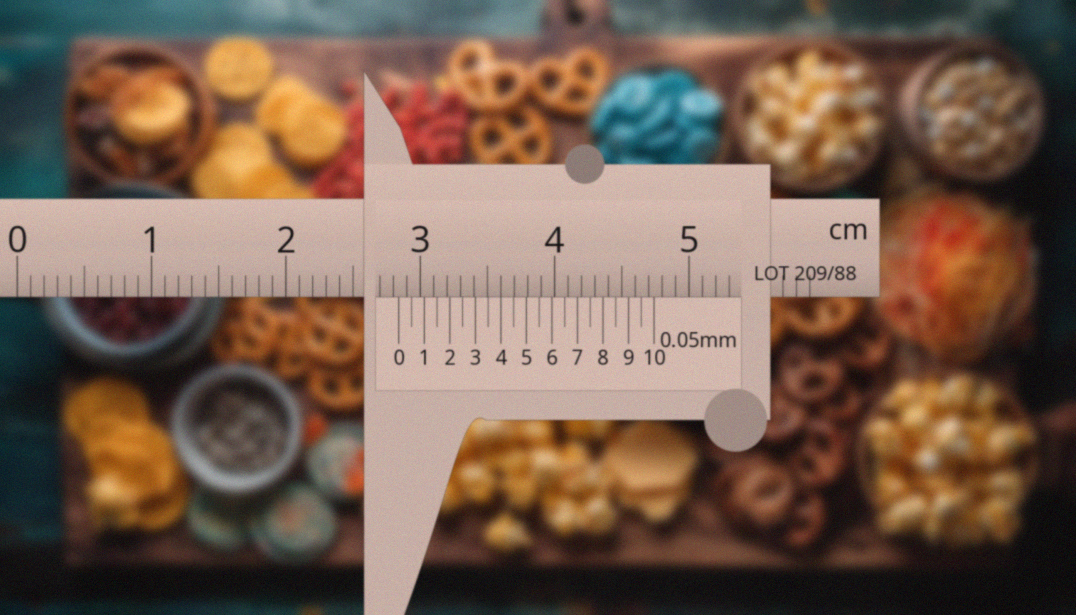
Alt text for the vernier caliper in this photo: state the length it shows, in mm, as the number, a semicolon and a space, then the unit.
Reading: 28.4; mm
